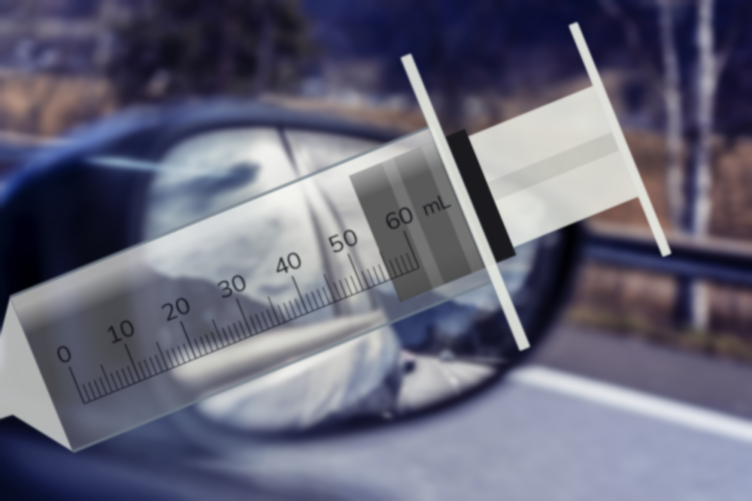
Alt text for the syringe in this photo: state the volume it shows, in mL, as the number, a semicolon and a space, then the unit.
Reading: 55; mL
